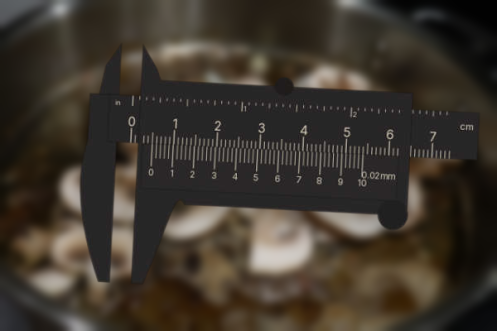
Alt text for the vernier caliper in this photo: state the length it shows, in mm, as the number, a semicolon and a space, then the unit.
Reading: 5.0; mm
